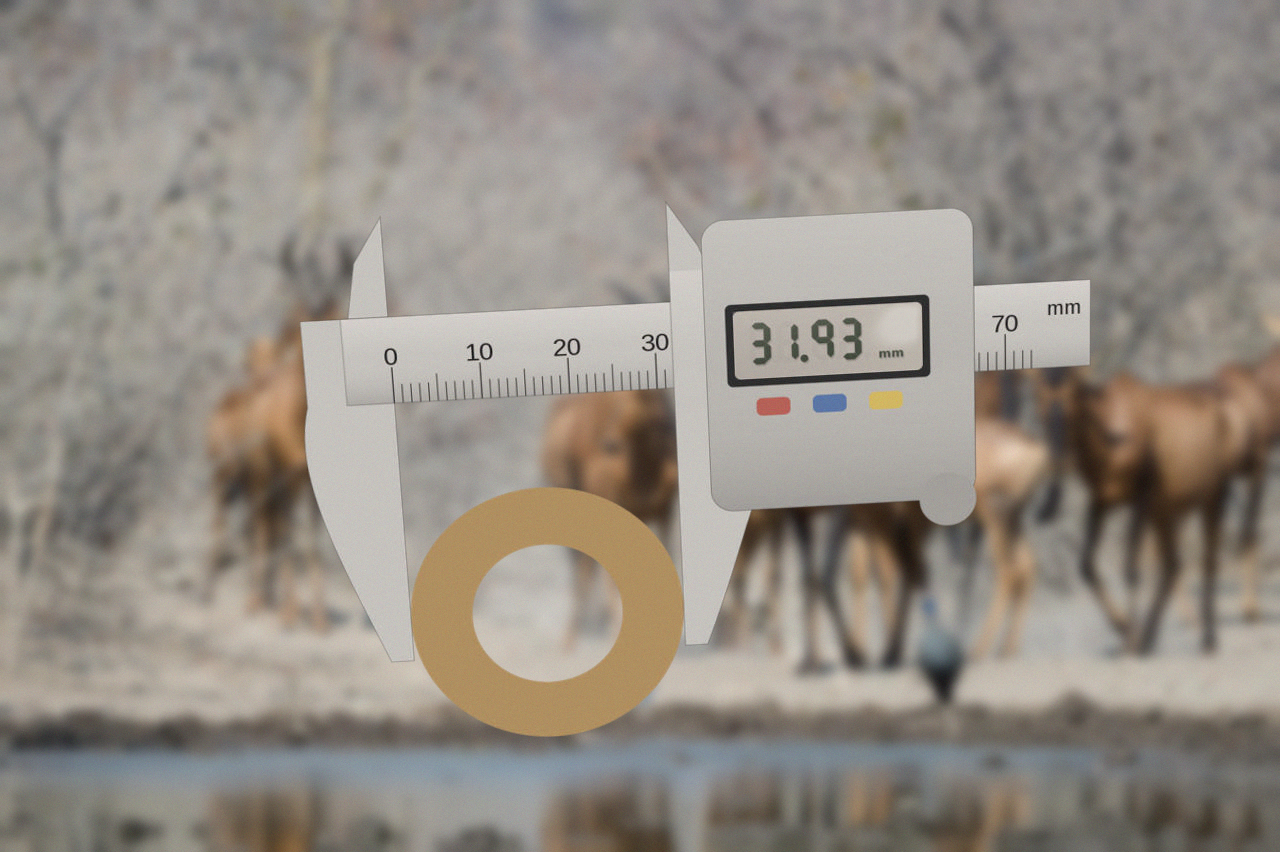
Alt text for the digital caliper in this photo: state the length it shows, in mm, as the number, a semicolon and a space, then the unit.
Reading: 31.93; mm
